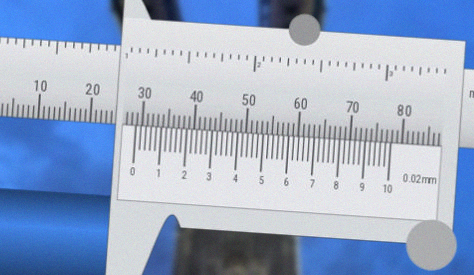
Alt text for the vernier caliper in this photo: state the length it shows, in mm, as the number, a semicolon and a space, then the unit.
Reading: 28.8; mm
